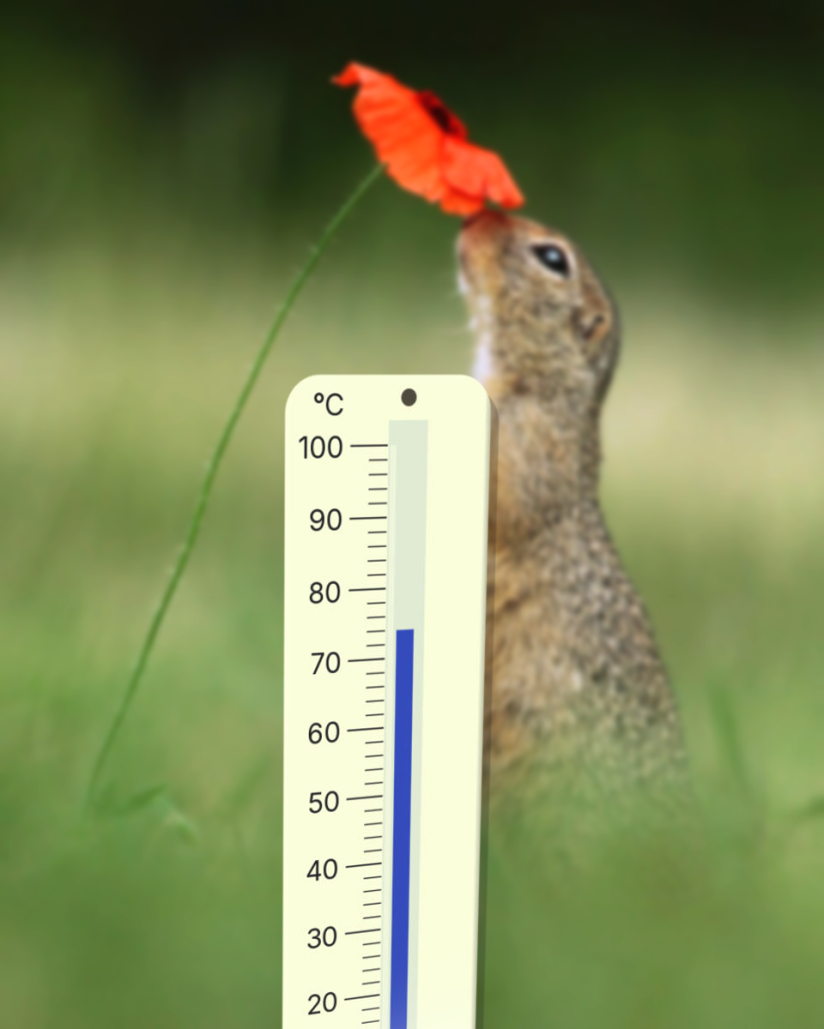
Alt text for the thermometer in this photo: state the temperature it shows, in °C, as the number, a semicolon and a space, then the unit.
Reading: 74; °C
